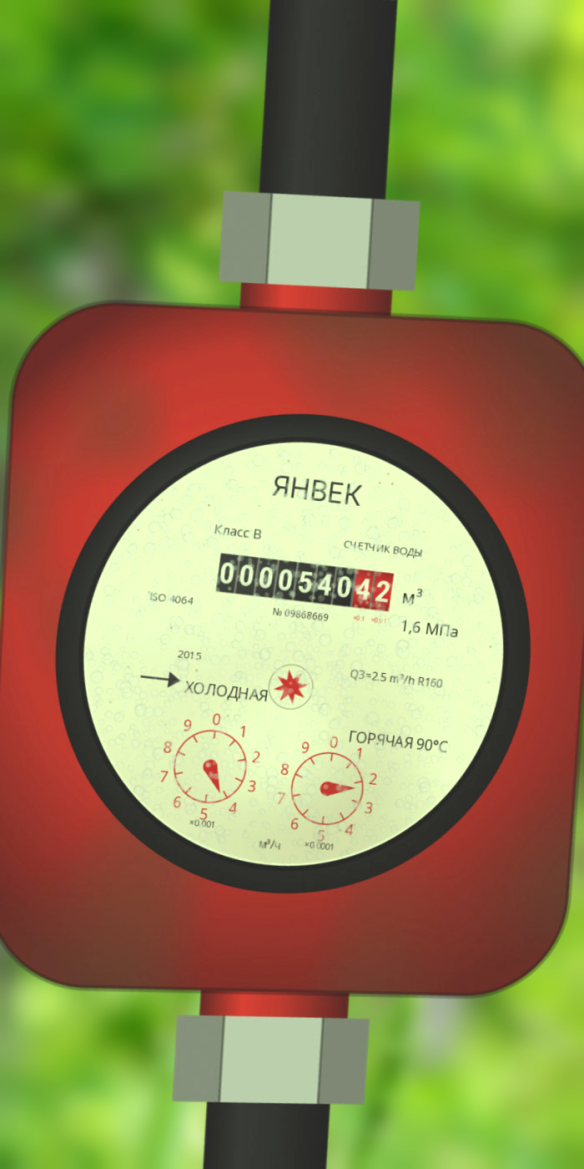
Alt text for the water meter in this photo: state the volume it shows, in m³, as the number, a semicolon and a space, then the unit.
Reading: 540.4242; m³
